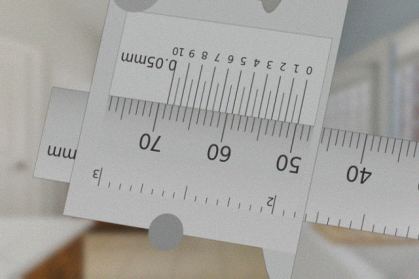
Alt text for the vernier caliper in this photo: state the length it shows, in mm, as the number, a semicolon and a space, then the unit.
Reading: 49.8; mm
